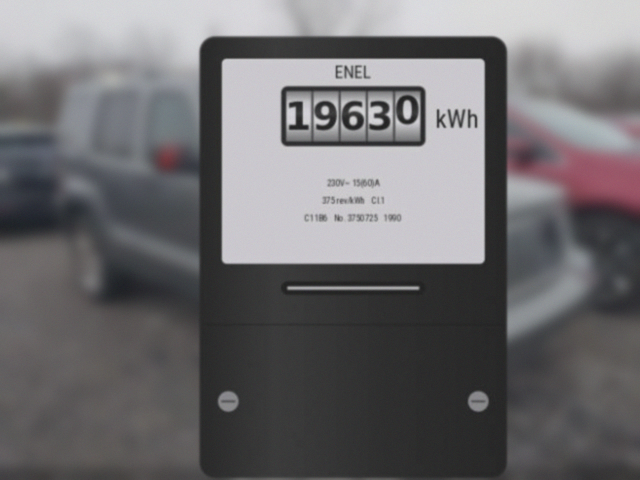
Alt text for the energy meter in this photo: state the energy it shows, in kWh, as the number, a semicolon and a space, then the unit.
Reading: 19630; kWh
